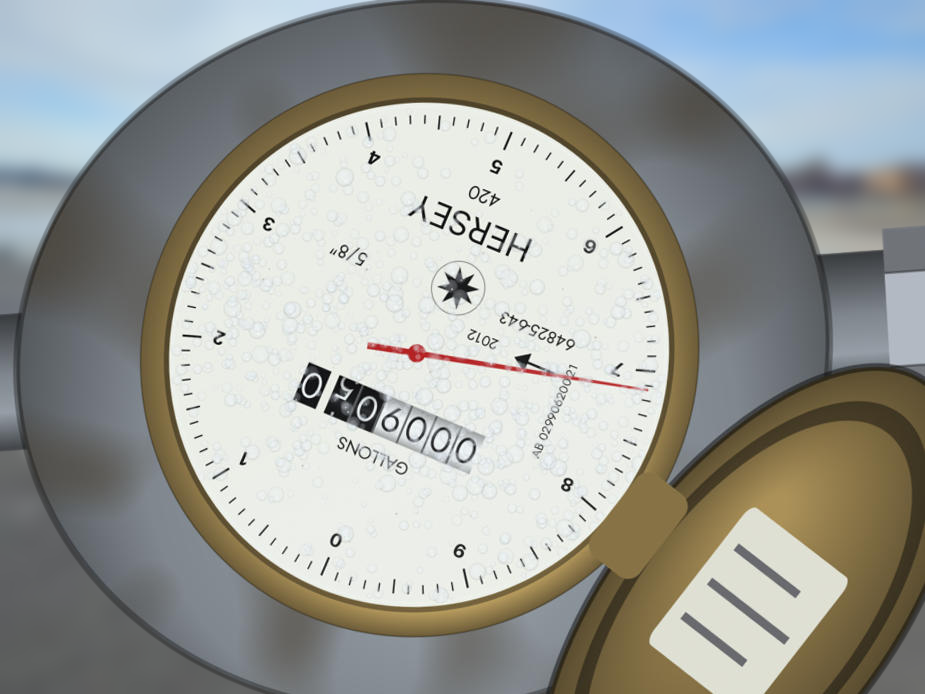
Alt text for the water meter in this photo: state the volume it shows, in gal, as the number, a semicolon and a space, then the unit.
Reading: 9047.1; gal
